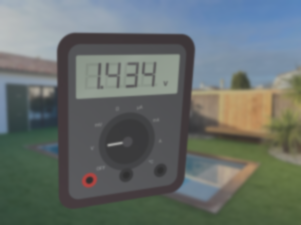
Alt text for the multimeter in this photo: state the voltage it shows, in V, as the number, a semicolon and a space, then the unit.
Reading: 1.434; V
